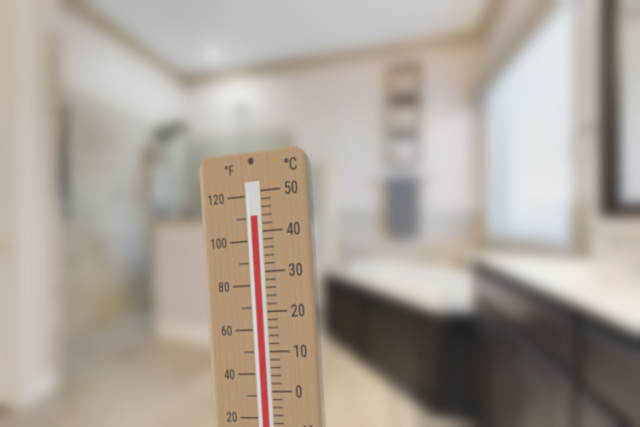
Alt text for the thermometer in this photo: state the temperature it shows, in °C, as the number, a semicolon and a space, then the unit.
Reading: 44; °C
